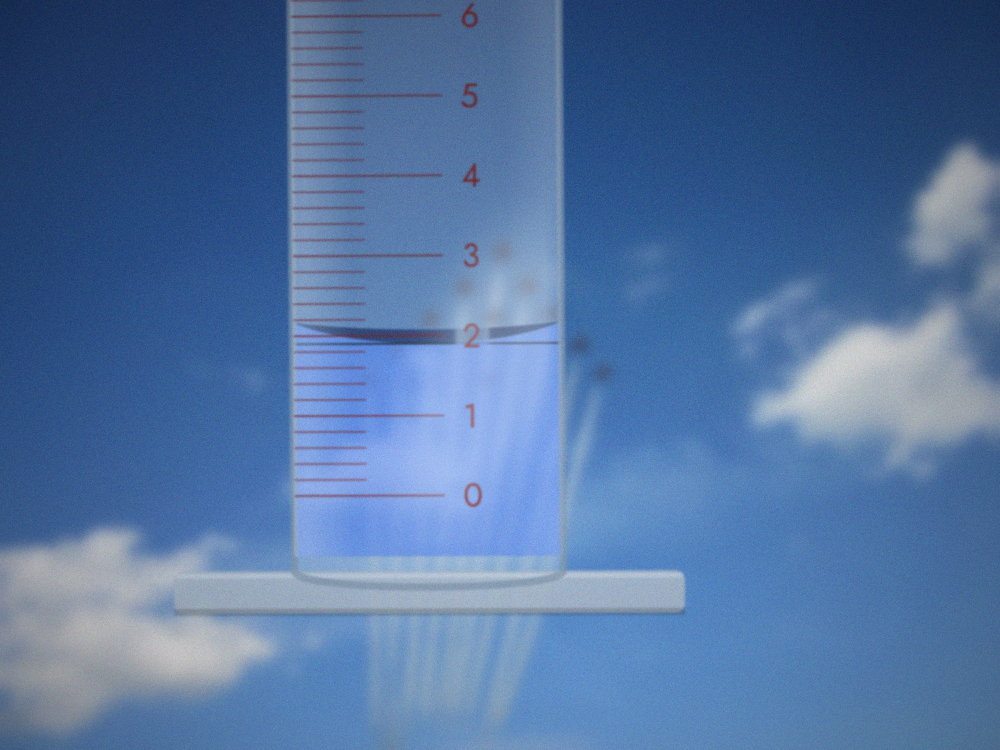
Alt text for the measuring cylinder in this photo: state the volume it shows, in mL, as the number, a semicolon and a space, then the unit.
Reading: 1.9; mL
